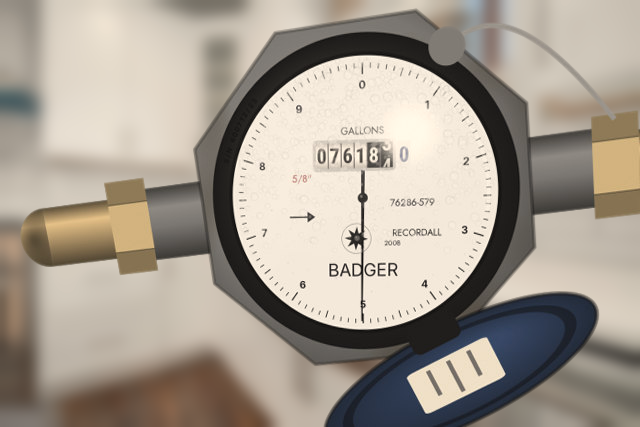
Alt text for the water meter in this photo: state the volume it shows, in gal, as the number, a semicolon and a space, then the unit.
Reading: 761835.0; gal
